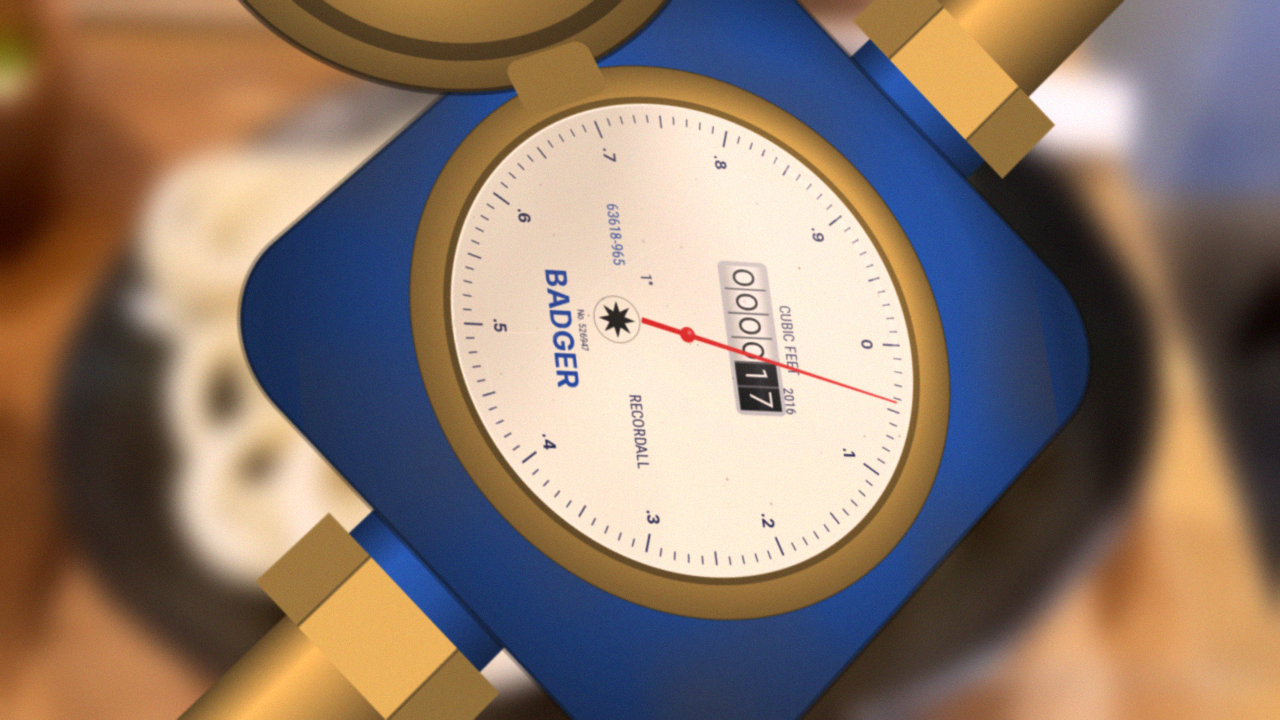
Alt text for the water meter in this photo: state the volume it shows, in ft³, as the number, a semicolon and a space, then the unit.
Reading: 17.04; ft³
